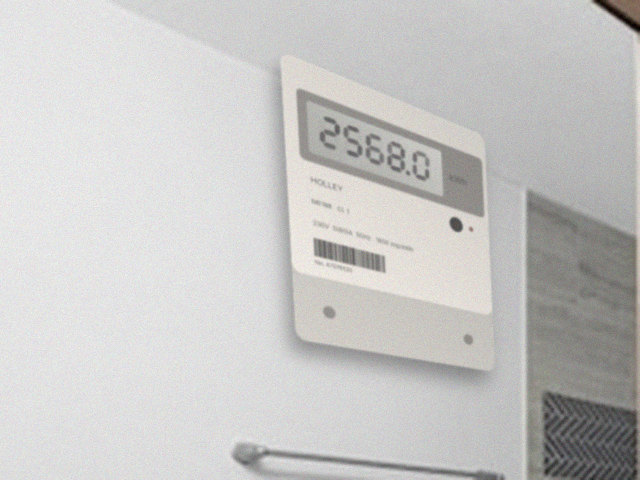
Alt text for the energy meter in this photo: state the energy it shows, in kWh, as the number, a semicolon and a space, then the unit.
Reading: 2568.0; kWh
